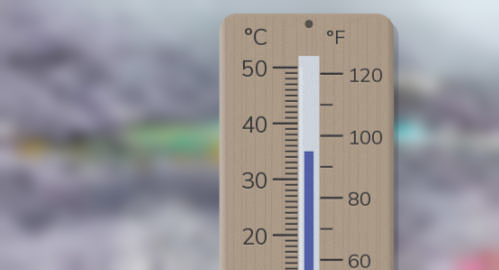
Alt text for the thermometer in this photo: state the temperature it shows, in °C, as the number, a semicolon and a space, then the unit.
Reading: 35; °C
